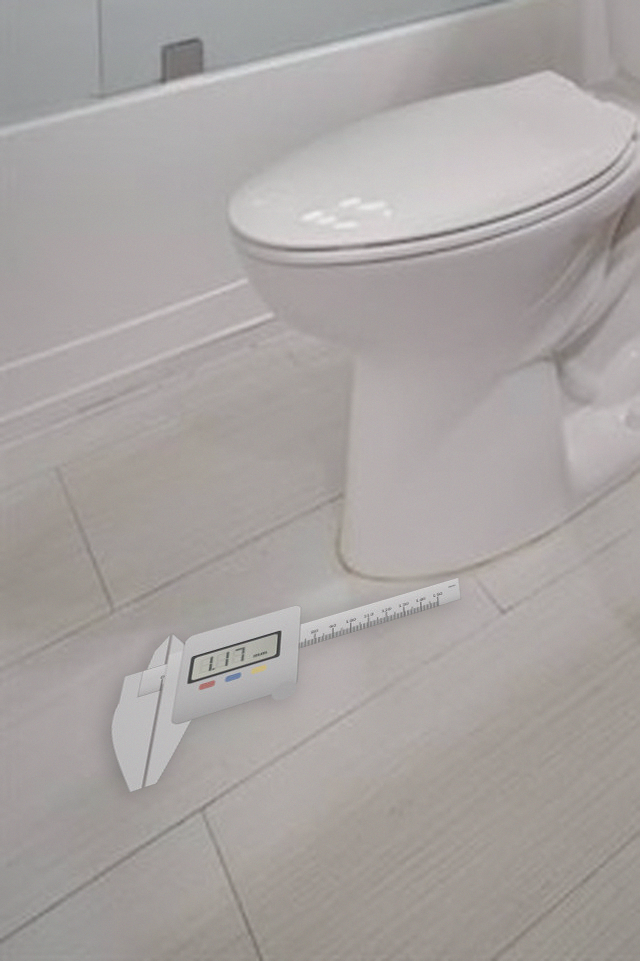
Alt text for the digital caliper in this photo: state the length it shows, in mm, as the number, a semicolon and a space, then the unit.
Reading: 1.17; mm
